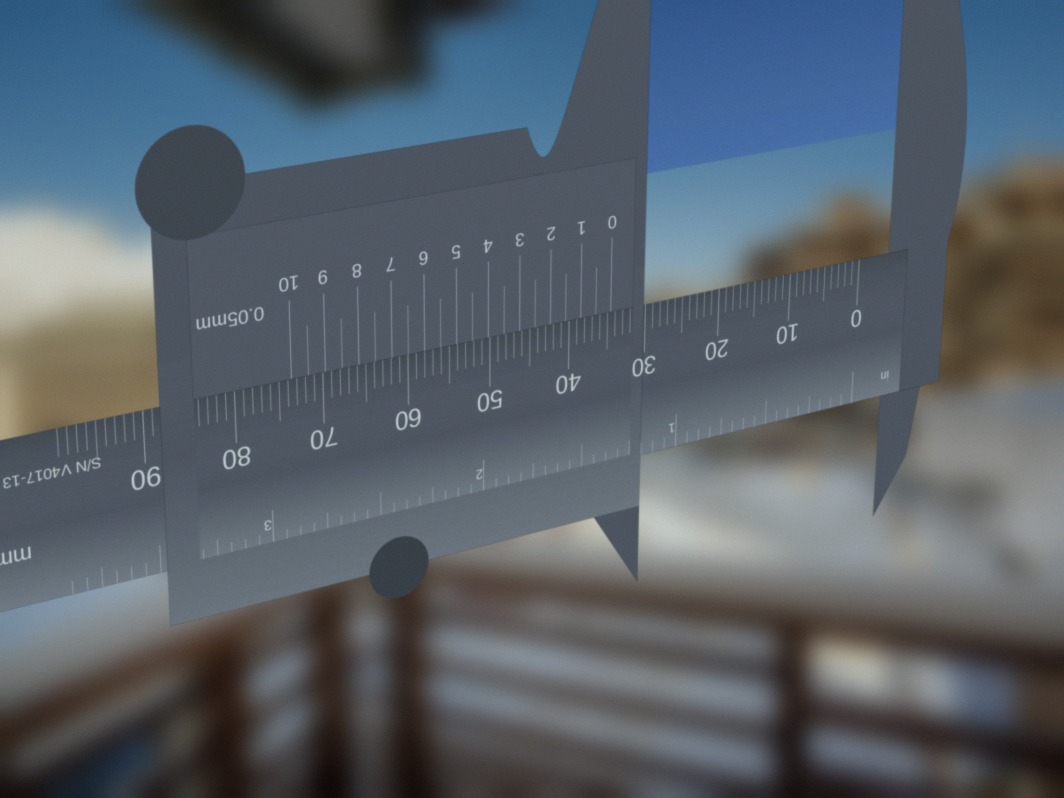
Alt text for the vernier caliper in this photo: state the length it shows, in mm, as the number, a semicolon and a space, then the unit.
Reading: 34.6; mm
